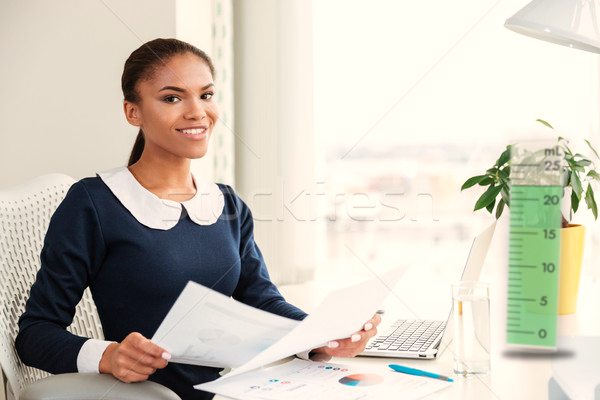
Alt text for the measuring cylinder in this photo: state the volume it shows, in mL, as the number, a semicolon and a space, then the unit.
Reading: 22; mL
